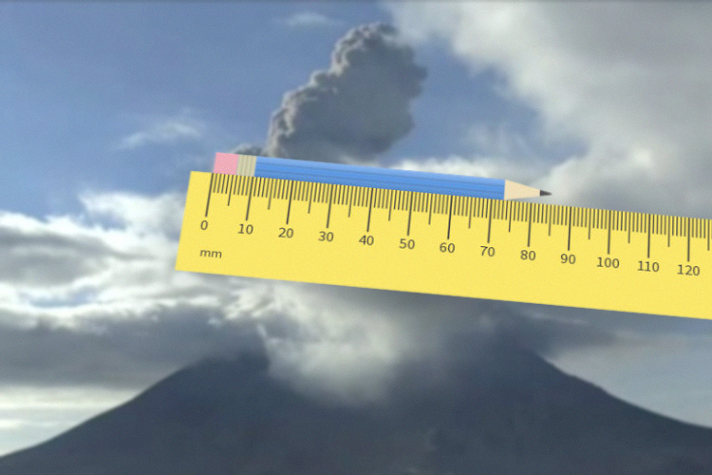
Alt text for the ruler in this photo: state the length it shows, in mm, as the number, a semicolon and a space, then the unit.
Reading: 85; mm
